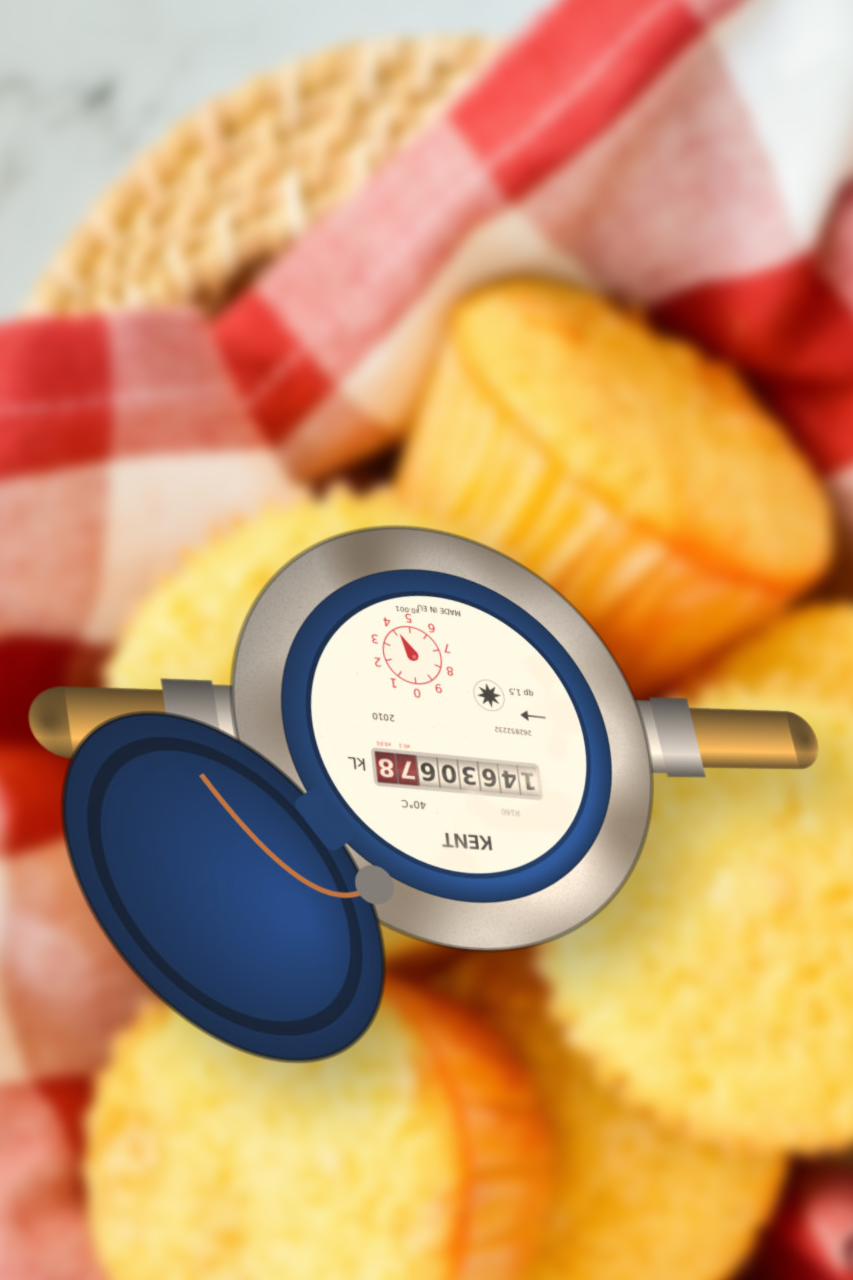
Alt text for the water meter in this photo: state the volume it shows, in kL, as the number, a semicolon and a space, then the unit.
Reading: 146306.784; kL
